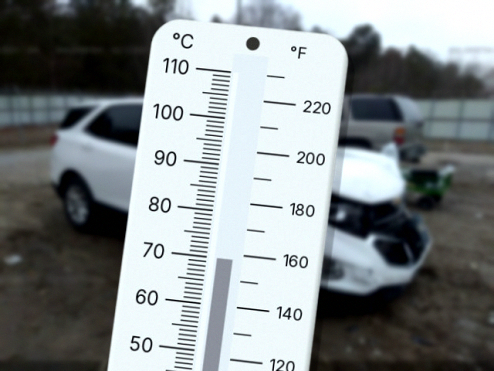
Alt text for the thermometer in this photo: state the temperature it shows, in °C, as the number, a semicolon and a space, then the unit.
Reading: 70; °C
